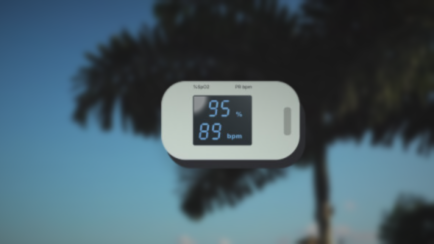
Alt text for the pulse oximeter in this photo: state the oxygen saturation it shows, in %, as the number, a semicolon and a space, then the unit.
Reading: 95; %
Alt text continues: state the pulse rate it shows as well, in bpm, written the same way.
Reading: 89; bpm
